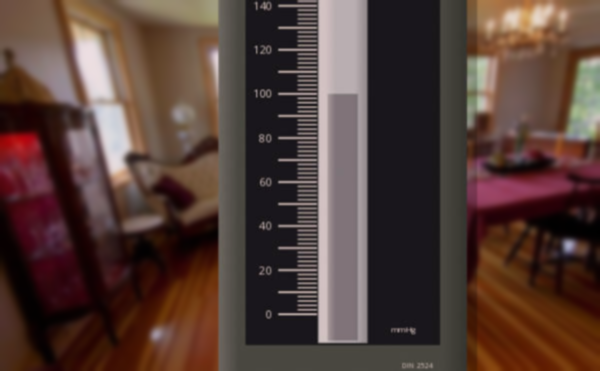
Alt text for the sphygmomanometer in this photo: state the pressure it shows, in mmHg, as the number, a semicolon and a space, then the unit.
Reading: 100; mmHg
